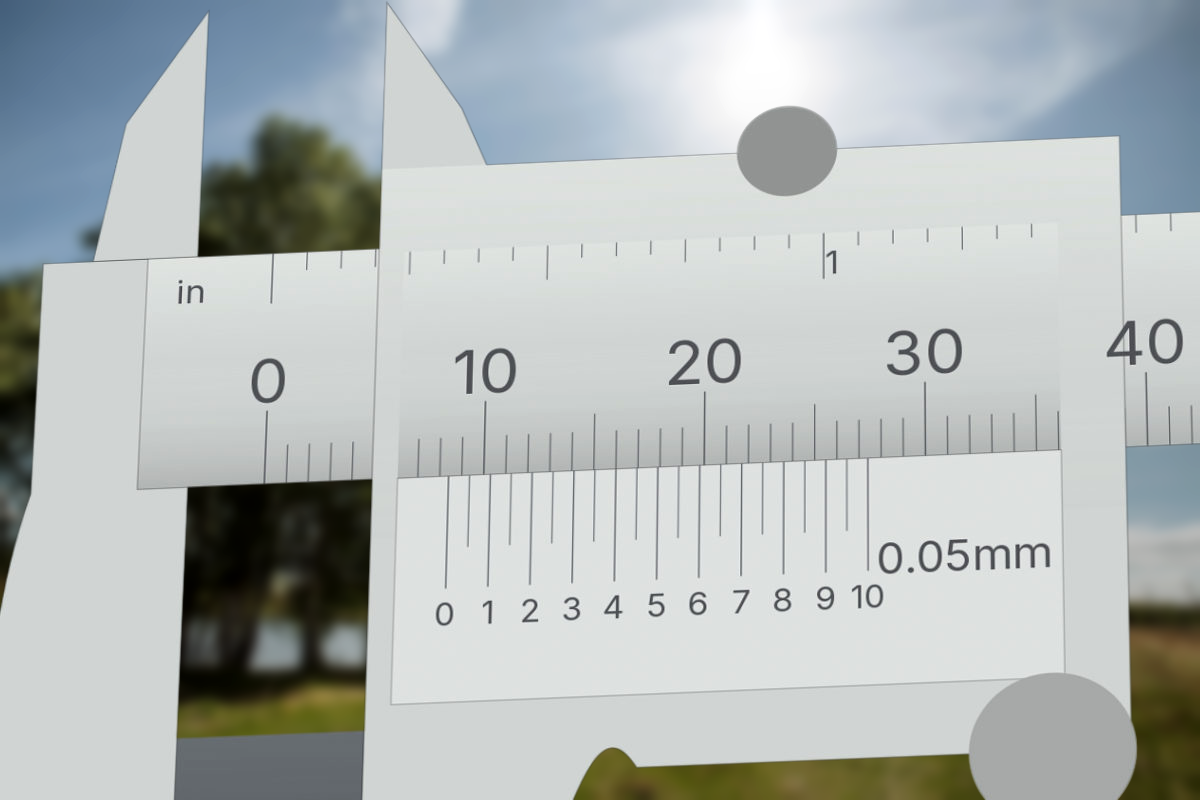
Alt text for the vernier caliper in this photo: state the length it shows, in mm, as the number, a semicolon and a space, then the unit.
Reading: 8.4; mm
